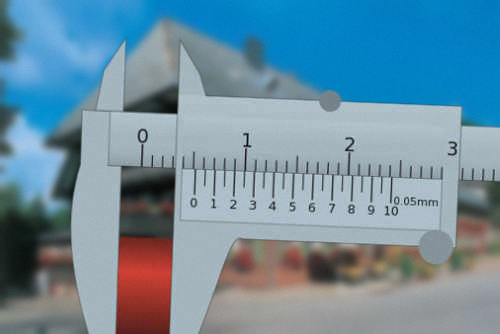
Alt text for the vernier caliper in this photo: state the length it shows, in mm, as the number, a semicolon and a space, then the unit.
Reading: 5.2; mm
